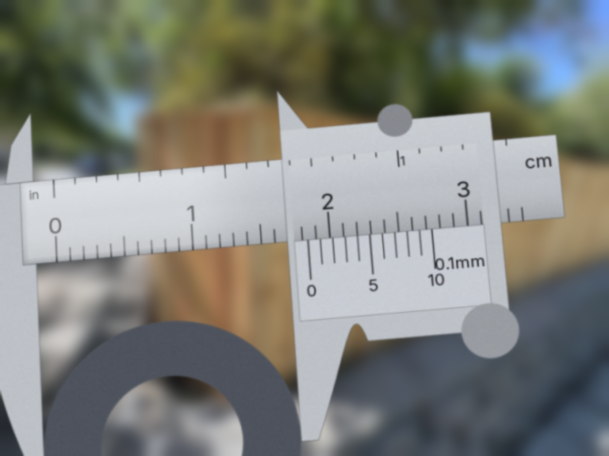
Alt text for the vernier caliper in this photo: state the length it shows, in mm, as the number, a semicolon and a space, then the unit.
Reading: 18.4; mm
